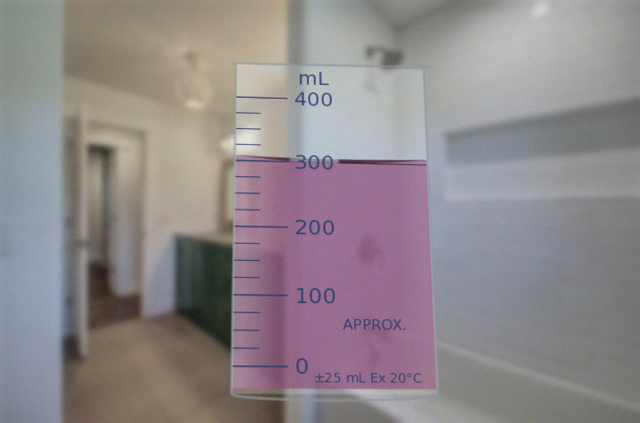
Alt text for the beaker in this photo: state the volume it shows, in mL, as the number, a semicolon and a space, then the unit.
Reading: 300; mL
